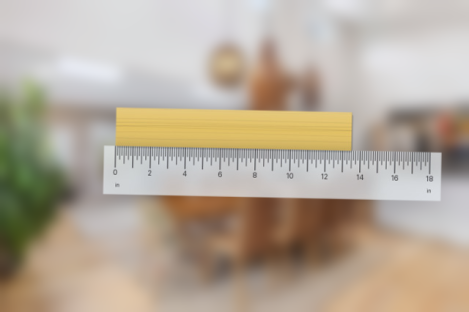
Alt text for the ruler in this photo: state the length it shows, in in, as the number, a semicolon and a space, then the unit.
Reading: 13.5; in
